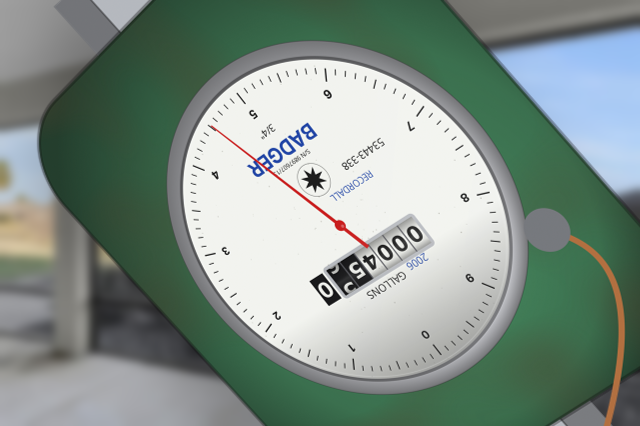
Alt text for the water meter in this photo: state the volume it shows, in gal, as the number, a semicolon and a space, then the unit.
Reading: 4554.5; gal
